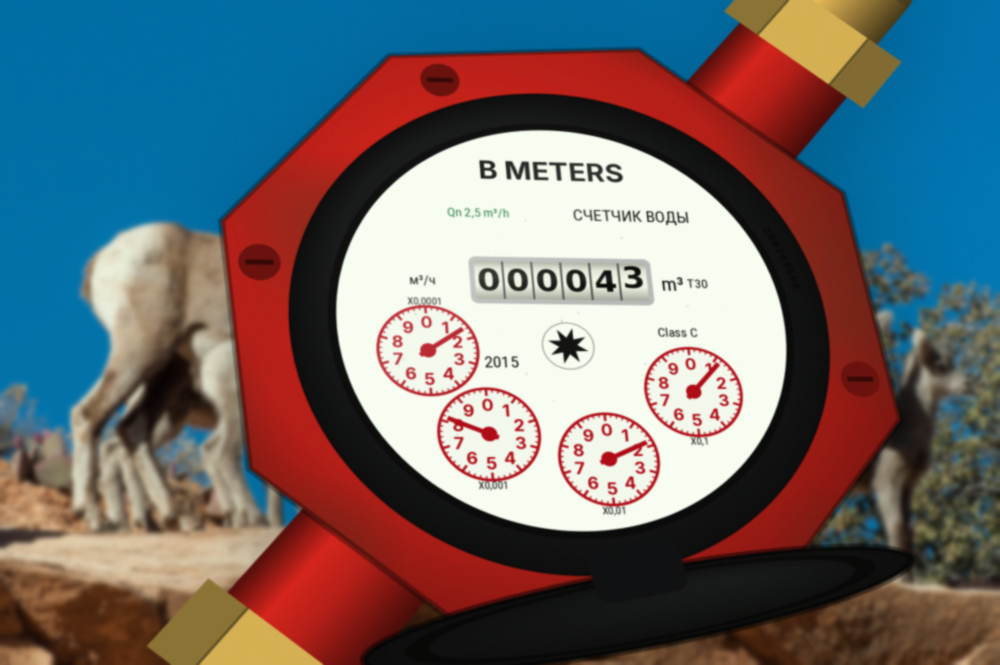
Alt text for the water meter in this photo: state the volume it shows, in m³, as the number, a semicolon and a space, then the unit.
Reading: 43.1181; m³
